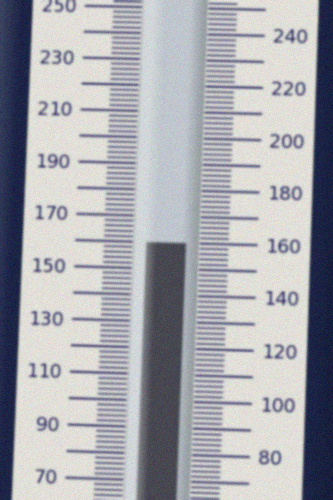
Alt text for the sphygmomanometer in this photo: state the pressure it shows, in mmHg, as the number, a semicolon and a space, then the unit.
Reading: 160; mmHg
